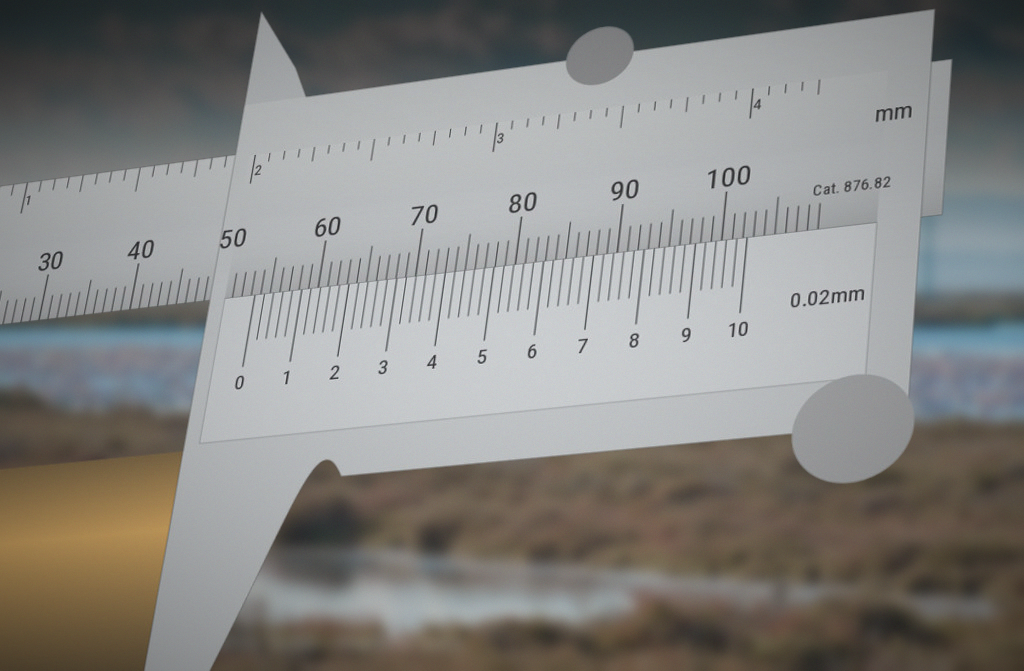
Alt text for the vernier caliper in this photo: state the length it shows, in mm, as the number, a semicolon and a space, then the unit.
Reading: 53.4; mm
